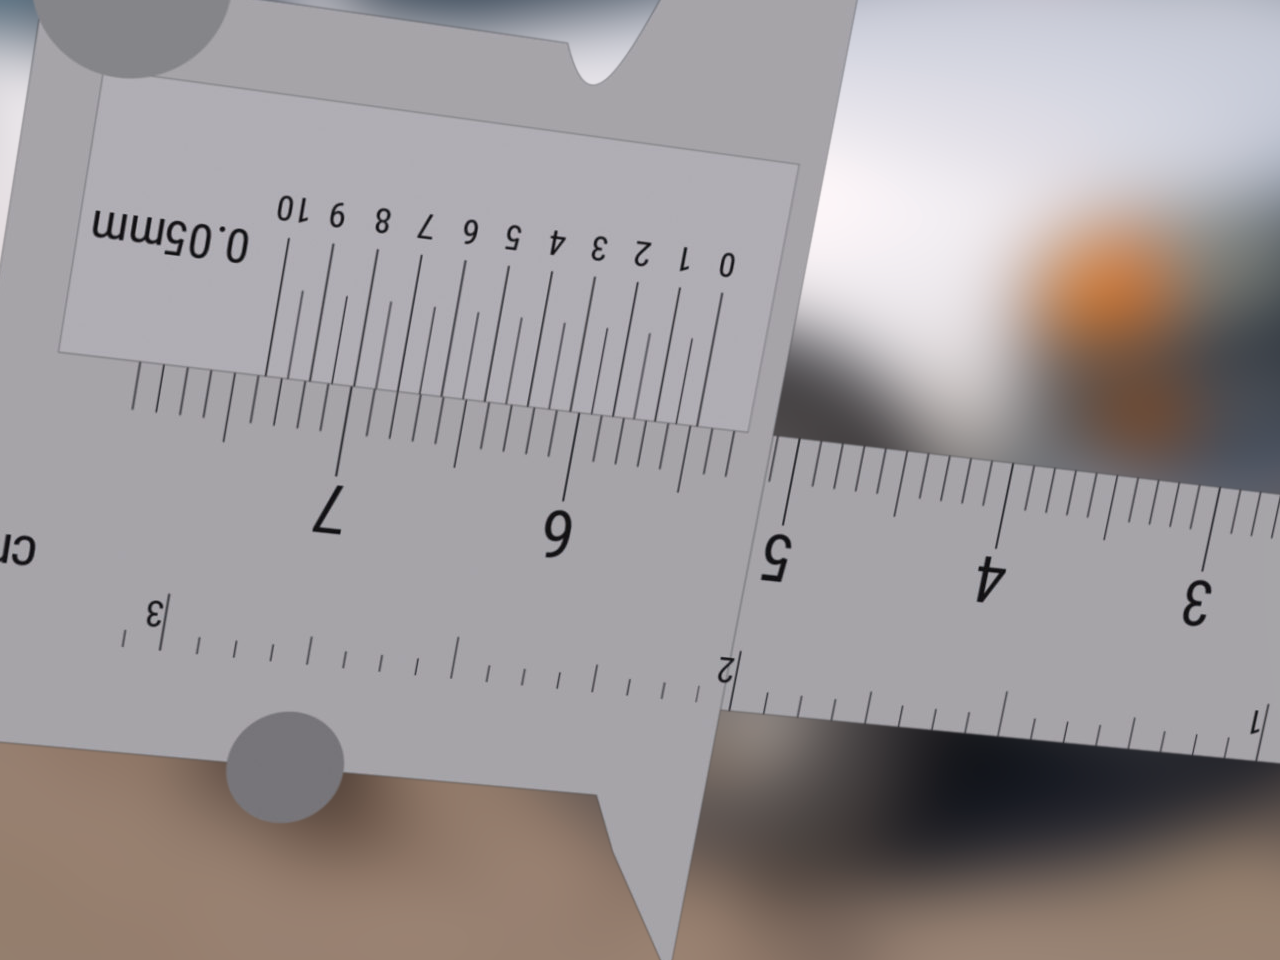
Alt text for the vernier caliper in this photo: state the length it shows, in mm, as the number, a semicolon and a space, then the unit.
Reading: 54.7; mm
